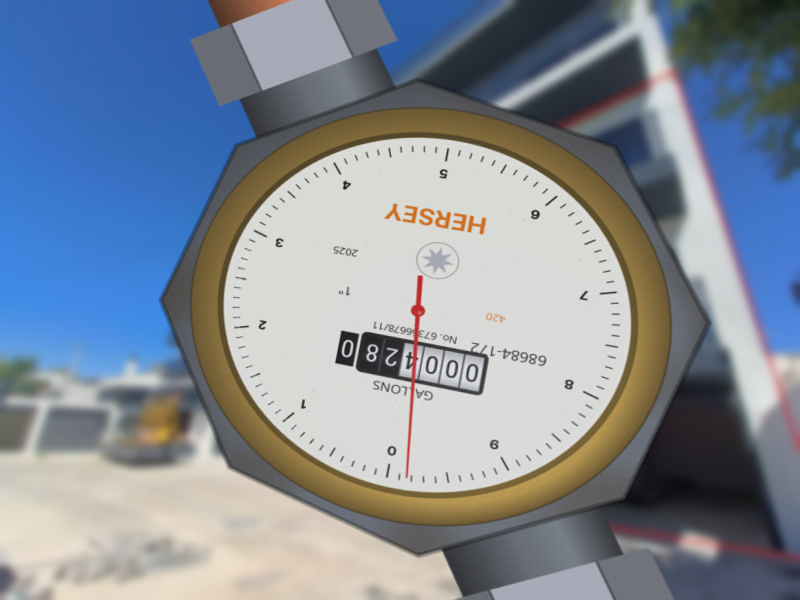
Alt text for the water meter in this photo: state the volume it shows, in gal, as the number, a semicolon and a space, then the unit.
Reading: 4279.8; gal
